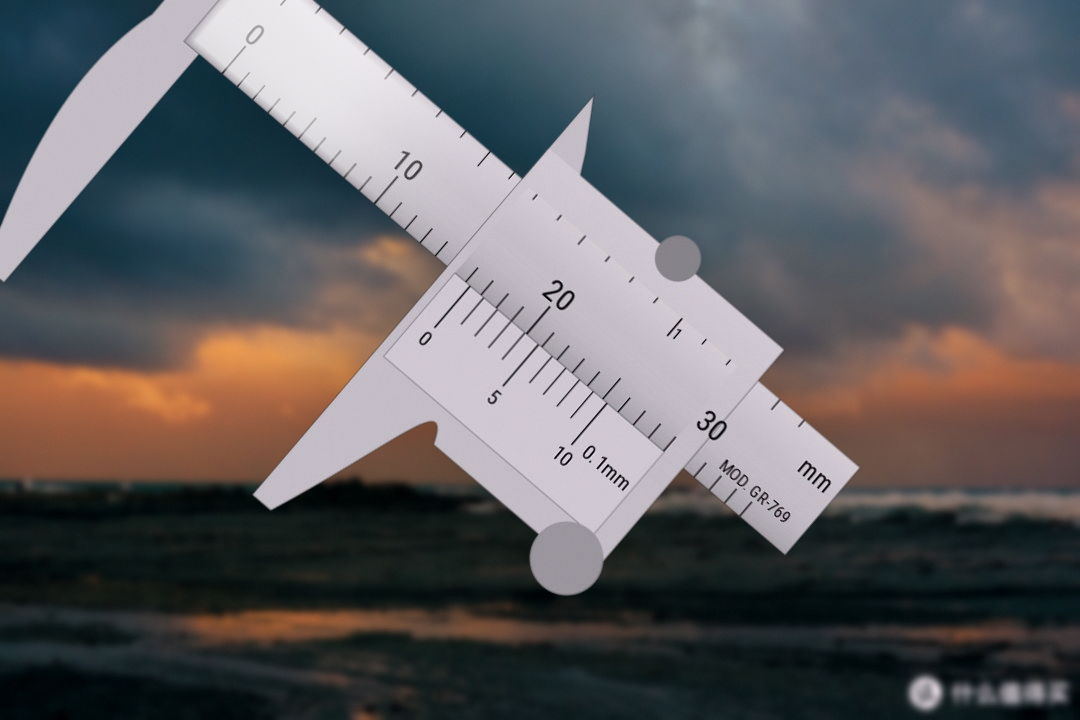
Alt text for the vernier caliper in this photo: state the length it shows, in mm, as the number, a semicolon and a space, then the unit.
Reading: 16.3; mm
